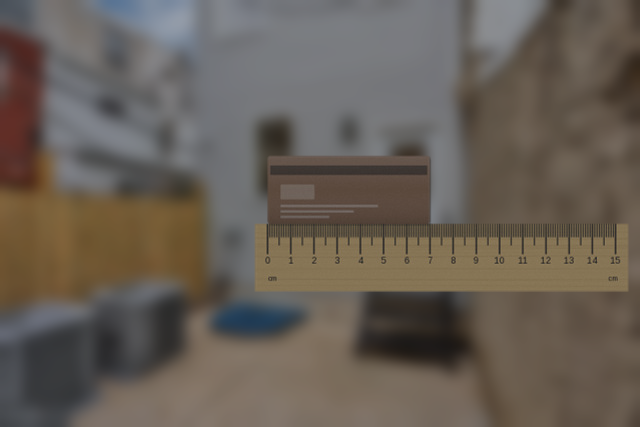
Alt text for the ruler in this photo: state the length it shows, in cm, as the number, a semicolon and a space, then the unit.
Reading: 7; cm
